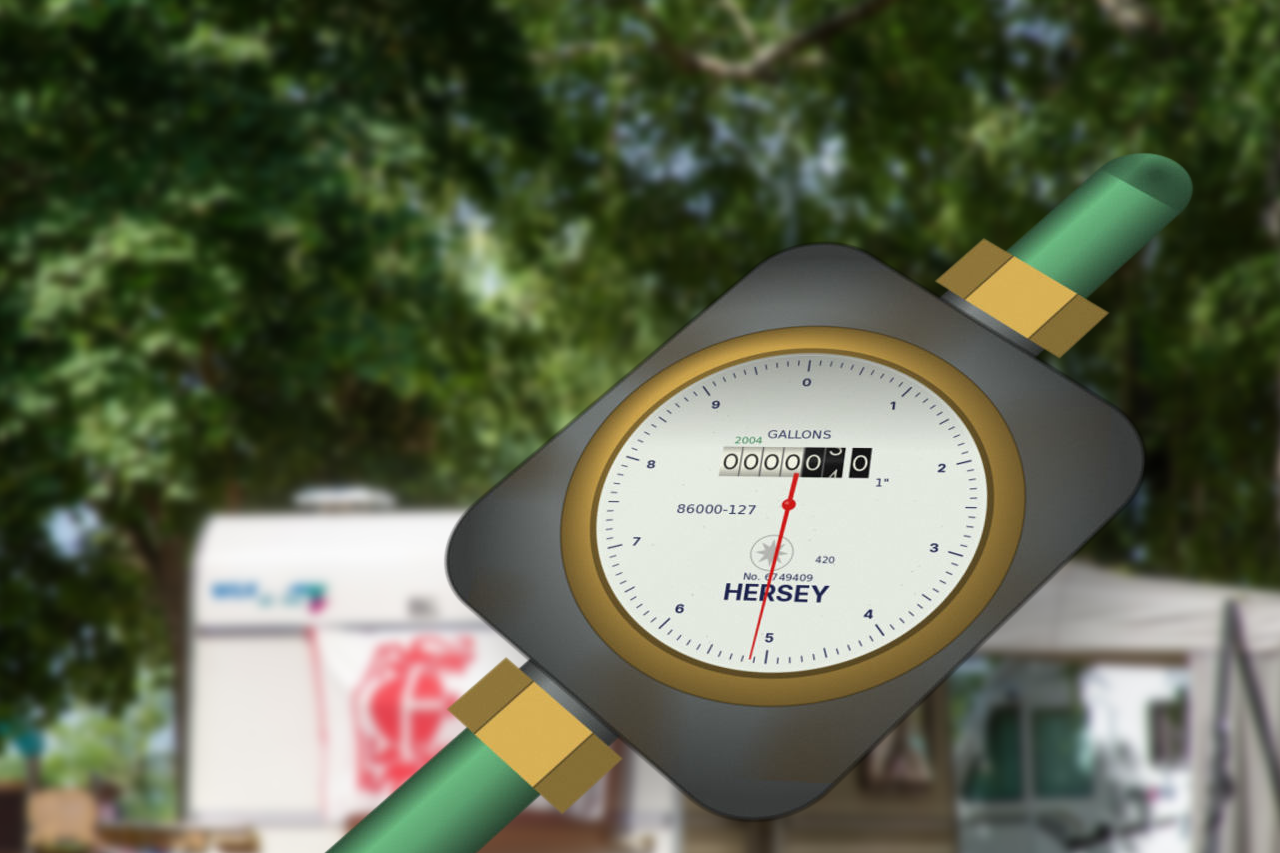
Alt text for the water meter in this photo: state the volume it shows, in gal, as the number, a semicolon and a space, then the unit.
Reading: 35.1; gal
